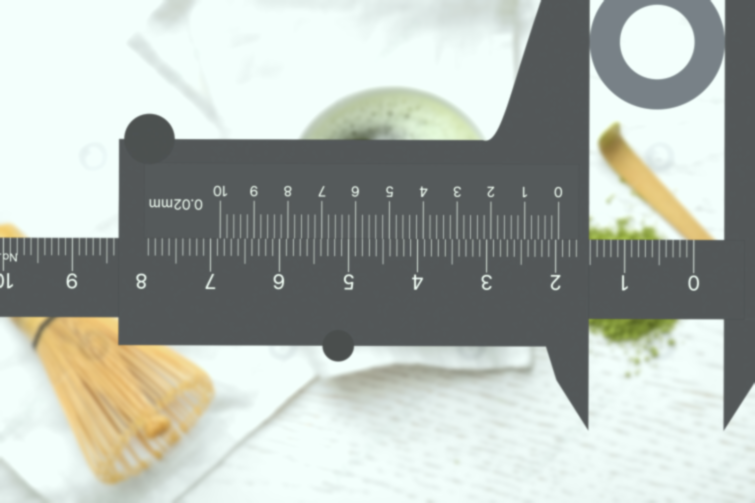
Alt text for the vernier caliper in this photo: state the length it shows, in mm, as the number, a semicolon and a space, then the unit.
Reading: 19.6; mm
